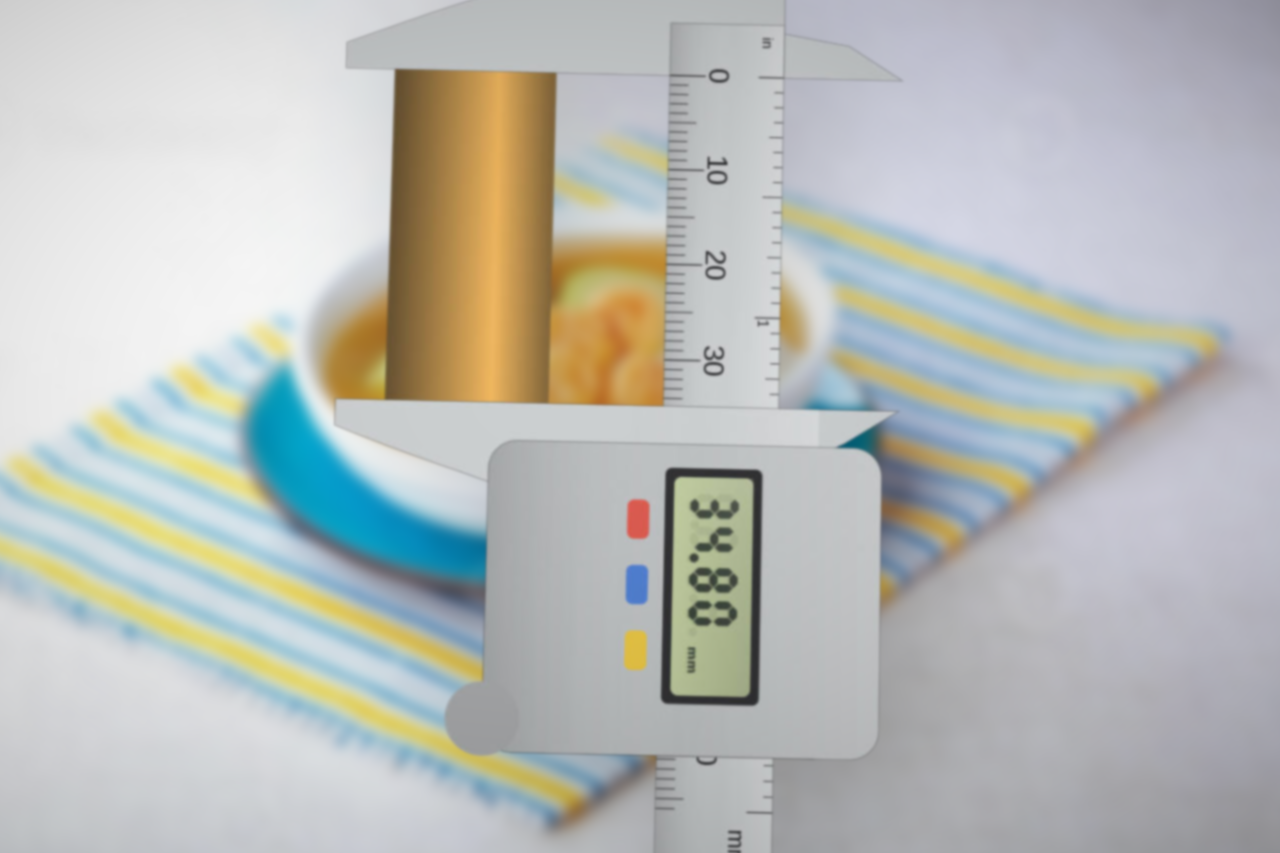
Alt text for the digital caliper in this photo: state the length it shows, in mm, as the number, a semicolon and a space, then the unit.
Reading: 34.80; mm
